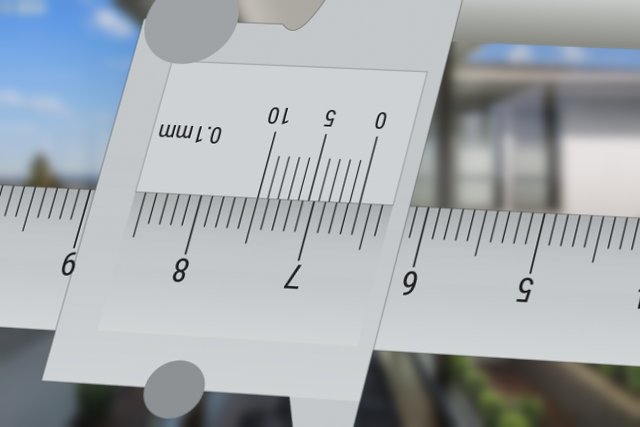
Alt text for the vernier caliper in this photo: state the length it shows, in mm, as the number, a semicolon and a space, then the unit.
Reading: 66.0; mm
